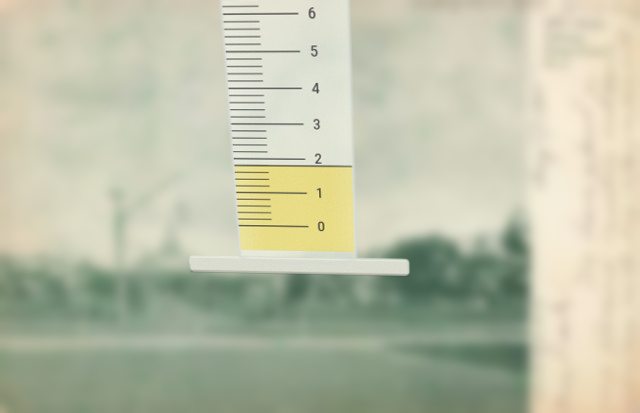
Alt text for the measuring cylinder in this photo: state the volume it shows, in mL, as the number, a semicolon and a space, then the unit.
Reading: 1.8; mL
